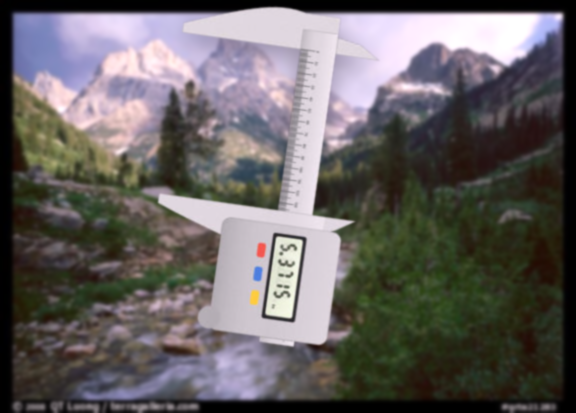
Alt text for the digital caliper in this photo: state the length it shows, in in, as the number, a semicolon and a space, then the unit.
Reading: 5.3715; in
